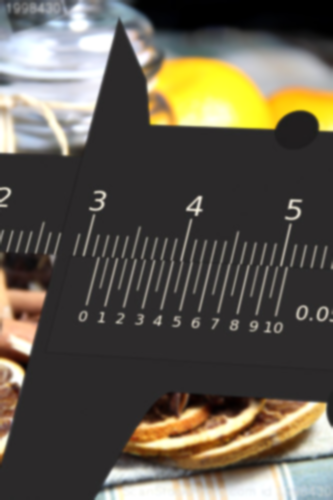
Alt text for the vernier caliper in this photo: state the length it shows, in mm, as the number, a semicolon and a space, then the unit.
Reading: 31.6; mm
